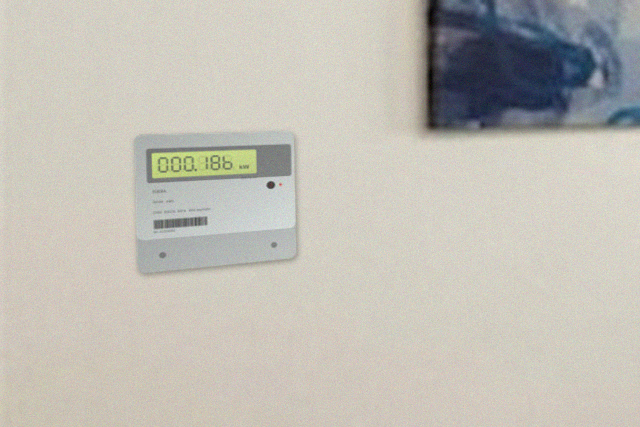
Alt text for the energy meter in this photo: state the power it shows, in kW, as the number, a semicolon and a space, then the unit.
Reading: 0.186; kW
